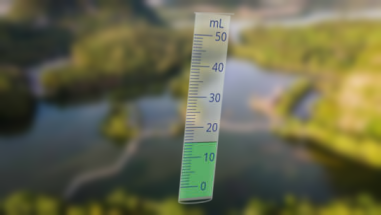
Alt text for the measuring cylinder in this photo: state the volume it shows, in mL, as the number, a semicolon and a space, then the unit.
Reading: 15; mL
